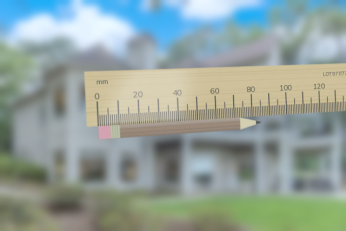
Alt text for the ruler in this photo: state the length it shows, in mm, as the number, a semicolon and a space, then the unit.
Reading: 85; mm
